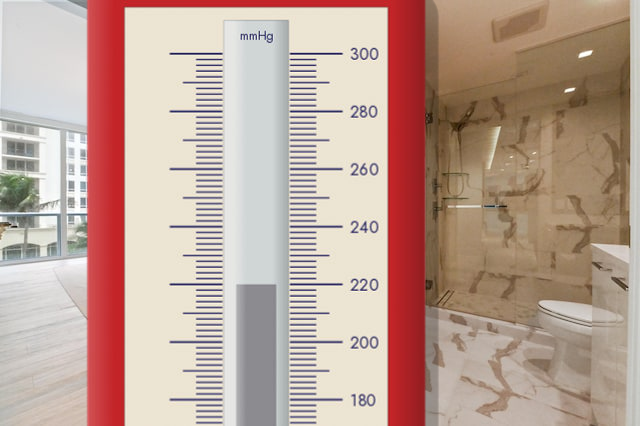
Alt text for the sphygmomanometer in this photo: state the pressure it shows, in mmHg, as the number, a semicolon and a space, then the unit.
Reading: 220; mmHg
